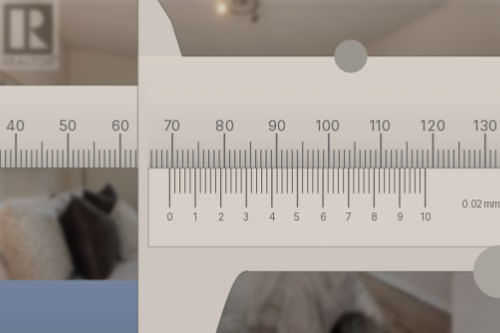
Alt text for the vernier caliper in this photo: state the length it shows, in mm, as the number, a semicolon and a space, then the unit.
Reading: 69.5; mm
